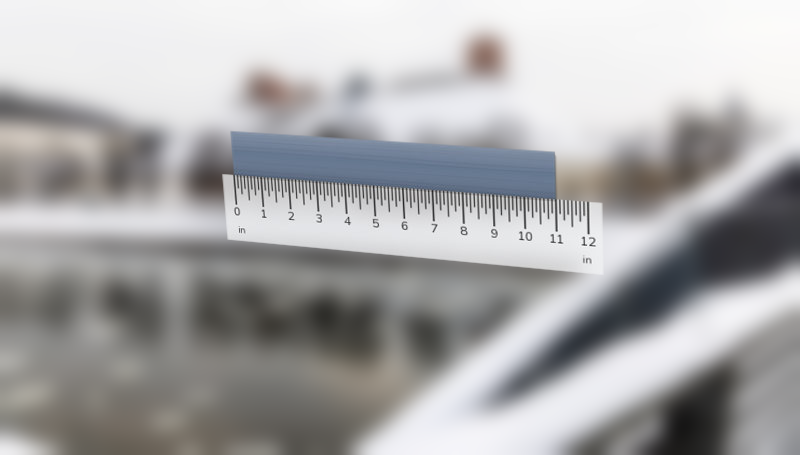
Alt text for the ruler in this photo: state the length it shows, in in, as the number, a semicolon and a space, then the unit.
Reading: 11; in
